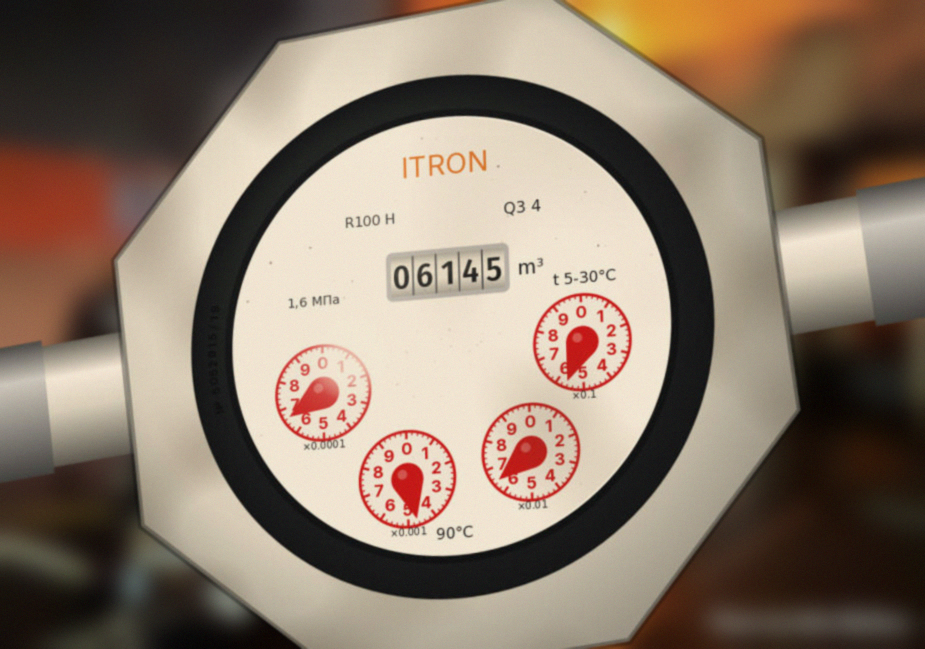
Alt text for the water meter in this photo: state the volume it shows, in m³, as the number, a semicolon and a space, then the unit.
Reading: 6145.5646; m³
